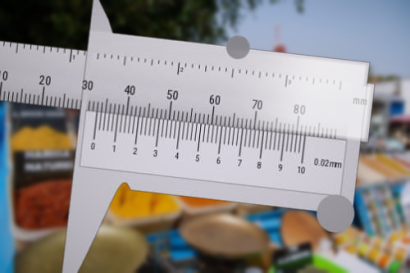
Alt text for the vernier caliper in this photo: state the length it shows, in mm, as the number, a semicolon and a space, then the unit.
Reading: 33.0; mm
